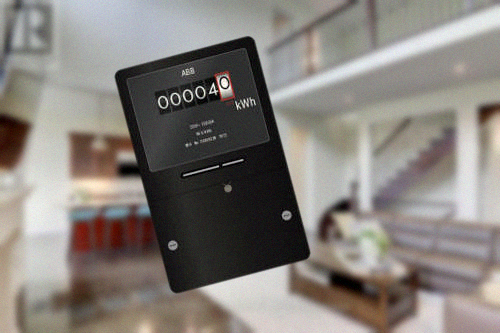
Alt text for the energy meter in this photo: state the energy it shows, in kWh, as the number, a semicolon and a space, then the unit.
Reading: 4.0; kWh
